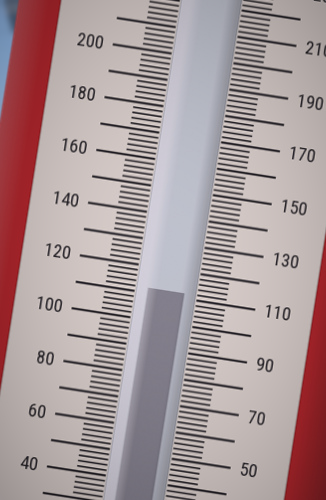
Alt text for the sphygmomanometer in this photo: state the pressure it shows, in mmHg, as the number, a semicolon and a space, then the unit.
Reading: 112; mmHg
